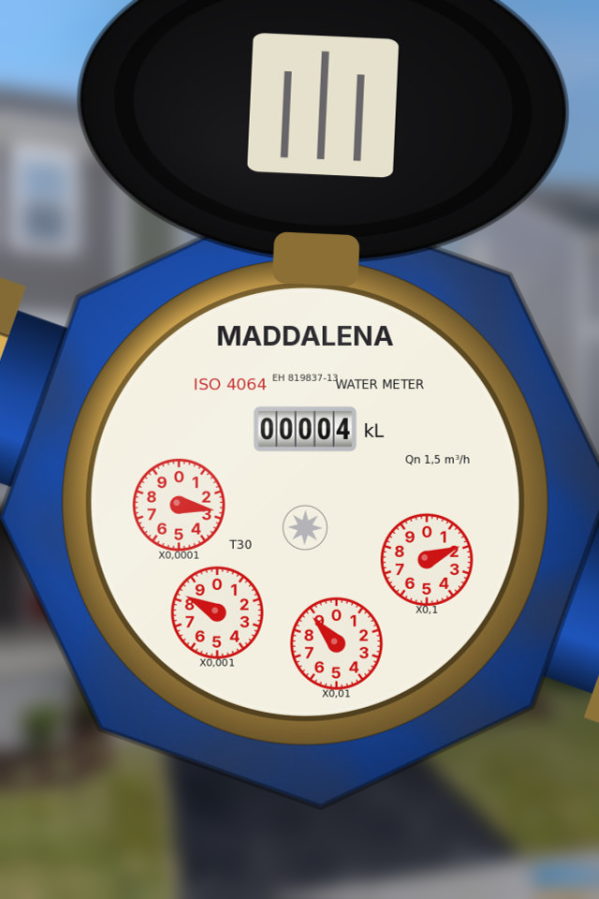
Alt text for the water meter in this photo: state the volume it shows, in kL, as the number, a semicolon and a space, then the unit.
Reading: 4.1882; kL
